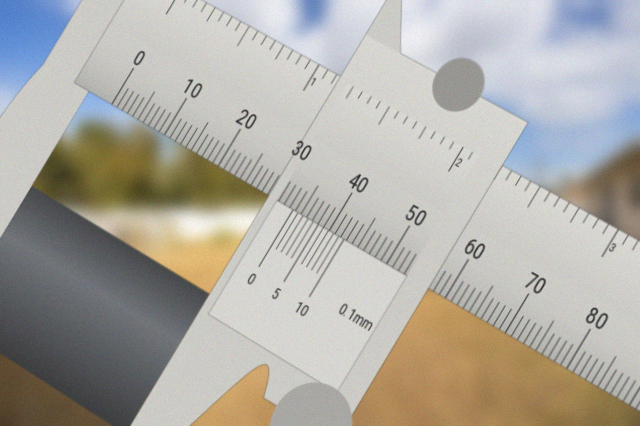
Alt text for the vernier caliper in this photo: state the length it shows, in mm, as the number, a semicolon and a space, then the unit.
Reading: 33.6; mm
